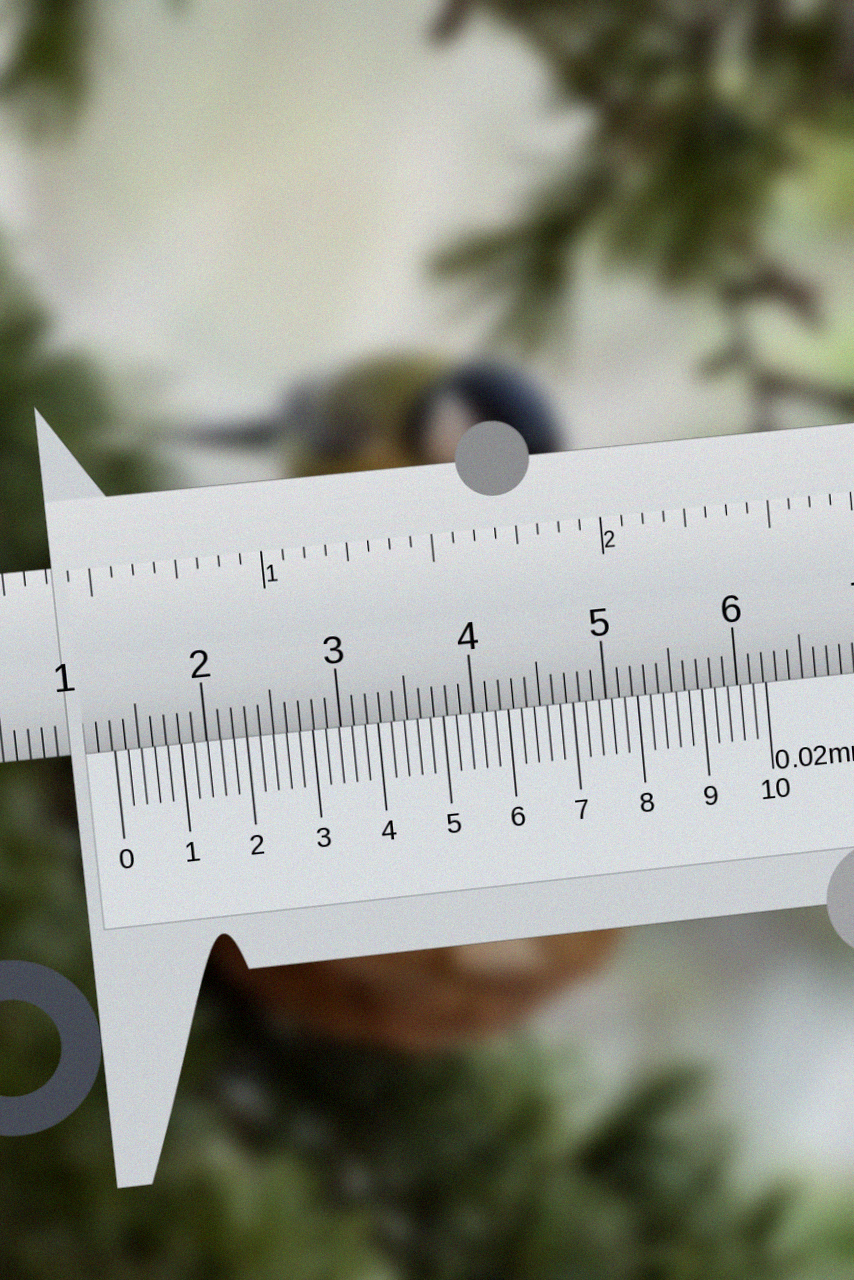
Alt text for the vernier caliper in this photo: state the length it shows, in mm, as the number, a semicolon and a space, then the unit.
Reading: 13.2; mm
